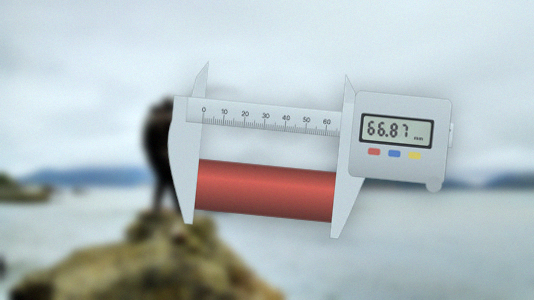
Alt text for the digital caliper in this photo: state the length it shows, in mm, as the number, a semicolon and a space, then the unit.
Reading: 66.87; mm
